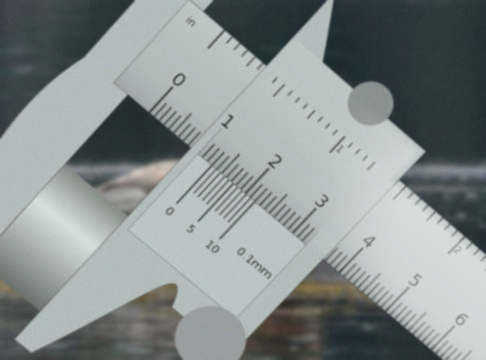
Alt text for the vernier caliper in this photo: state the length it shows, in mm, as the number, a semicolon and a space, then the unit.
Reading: 13.0; mm
